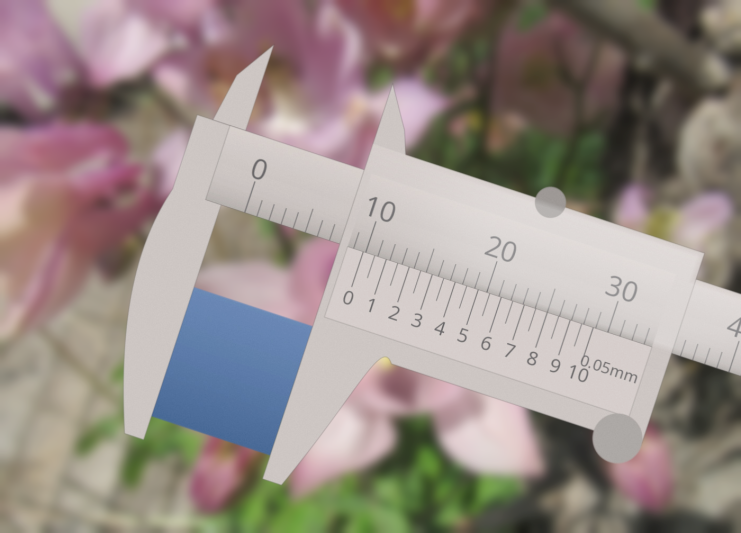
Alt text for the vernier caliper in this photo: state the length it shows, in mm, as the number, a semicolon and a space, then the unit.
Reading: 9.8; mm
